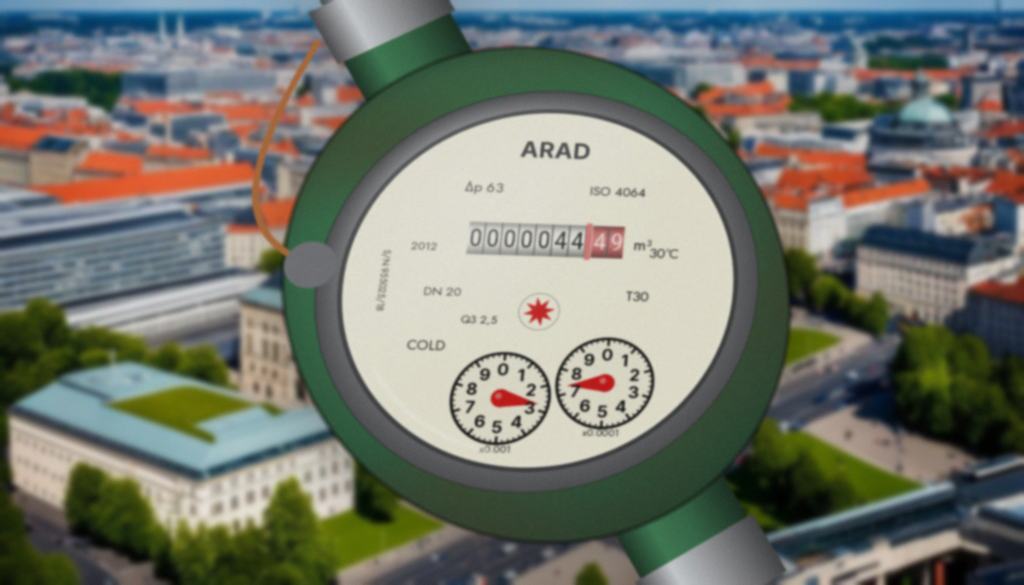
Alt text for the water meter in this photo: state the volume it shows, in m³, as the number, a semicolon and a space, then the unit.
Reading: 44.4927; m³
